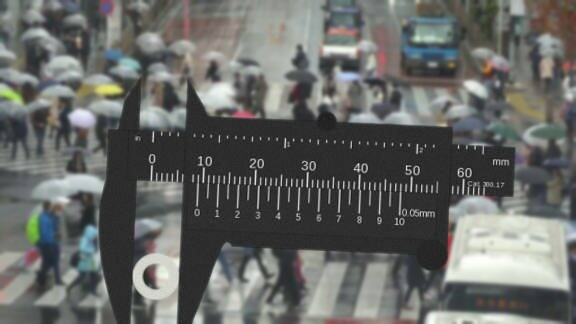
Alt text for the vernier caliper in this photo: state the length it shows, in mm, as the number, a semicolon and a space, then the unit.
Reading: 9.0; mm
